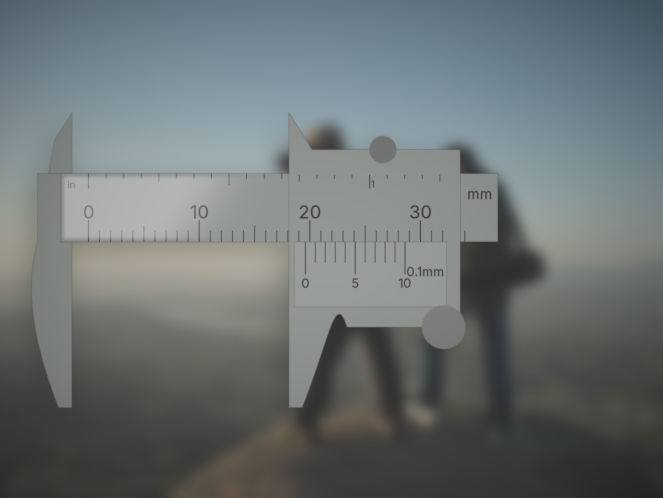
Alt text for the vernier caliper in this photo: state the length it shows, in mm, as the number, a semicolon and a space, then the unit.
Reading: 19.6; mm
